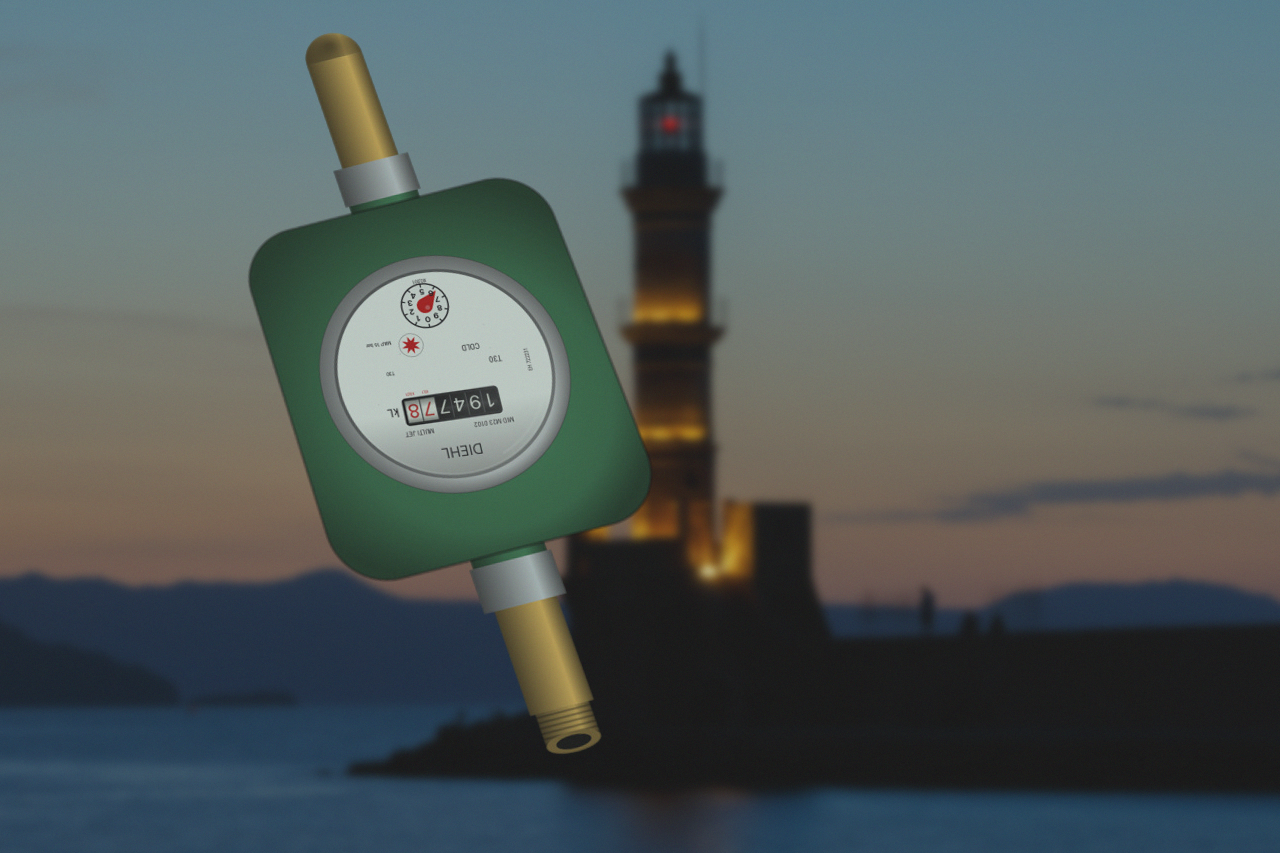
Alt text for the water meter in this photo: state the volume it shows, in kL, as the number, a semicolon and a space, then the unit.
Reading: 1947.786; kL
